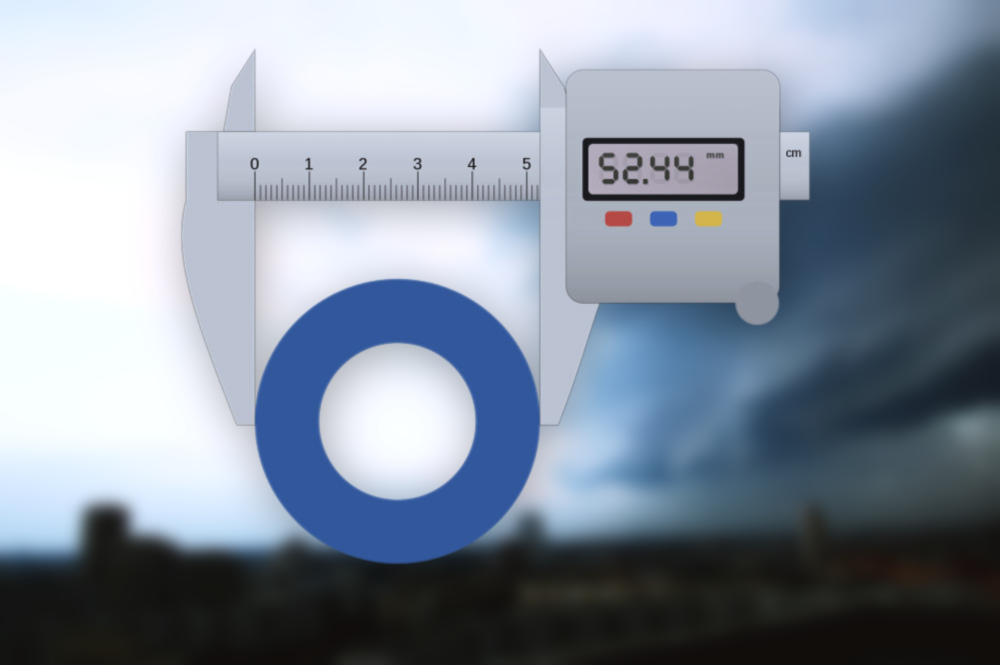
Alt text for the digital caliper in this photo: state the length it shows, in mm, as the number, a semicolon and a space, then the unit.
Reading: 52.44; mm
